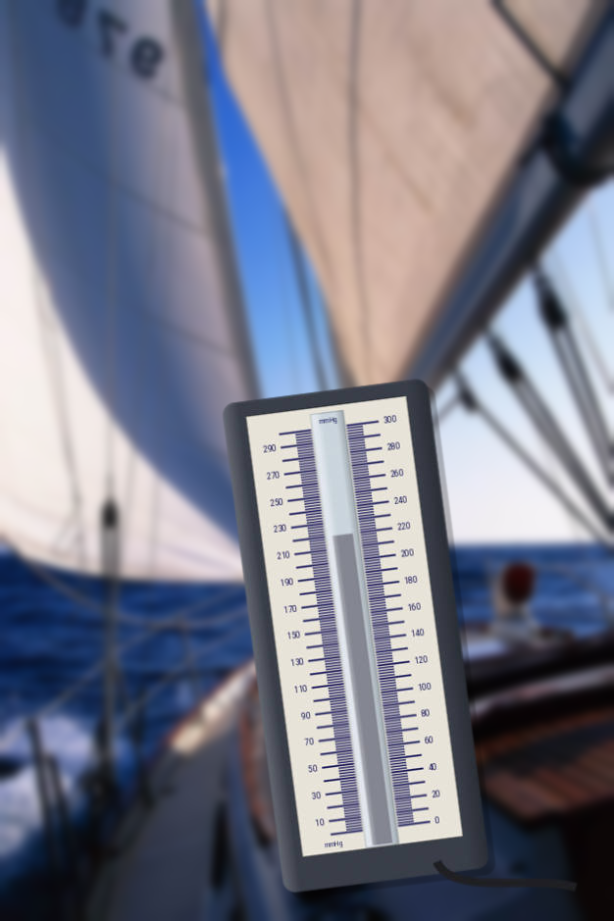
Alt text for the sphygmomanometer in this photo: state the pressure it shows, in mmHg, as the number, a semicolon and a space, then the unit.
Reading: 220; mmHg
